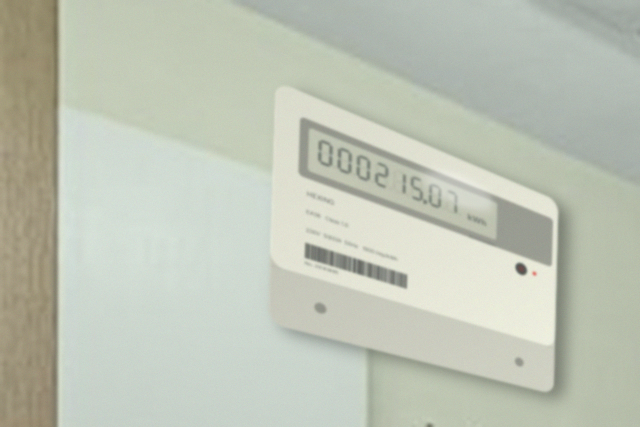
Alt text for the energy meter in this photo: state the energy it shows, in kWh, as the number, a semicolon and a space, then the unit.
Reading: 215.07; kWh
